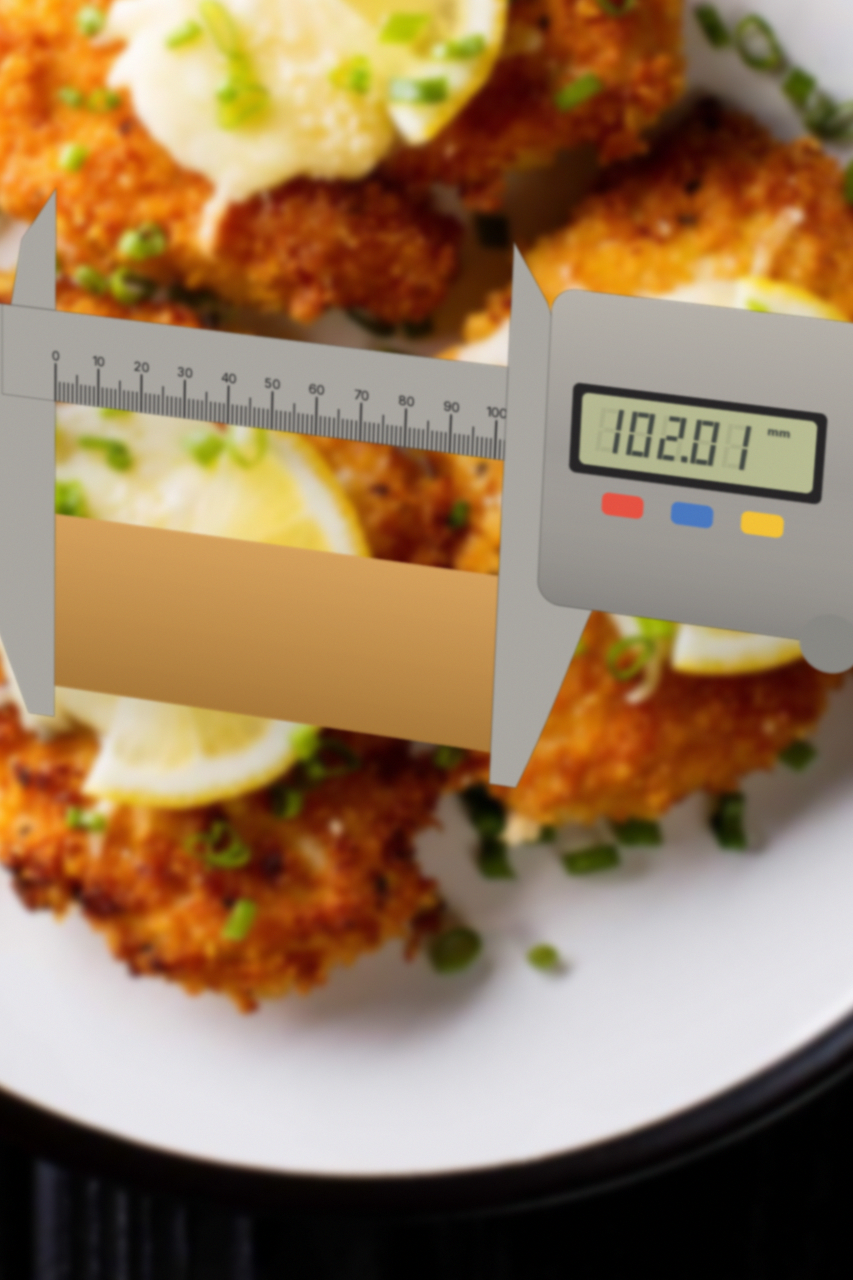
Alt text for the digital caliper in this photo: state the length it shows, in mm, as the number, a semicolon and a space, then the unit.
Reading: 102.01; mm
